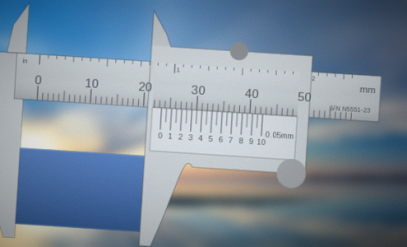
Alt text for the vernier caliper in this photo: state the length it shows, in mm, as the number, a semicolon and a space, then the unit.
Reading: 23.4; mm
